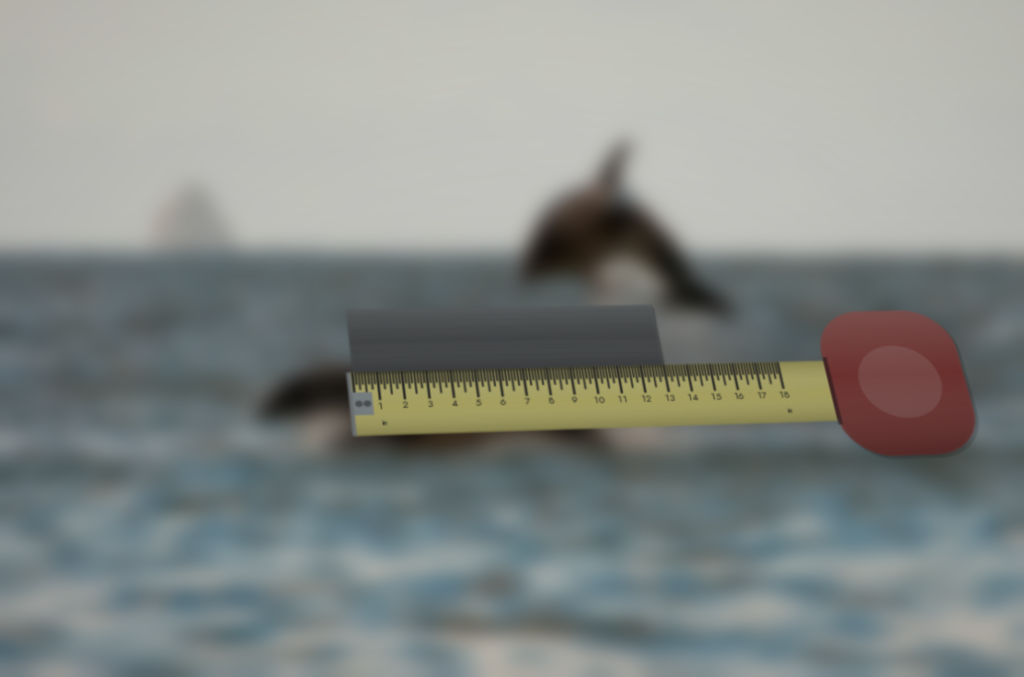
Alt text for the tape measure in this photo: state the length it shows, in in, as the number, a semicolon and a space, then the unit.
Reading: 13; in
